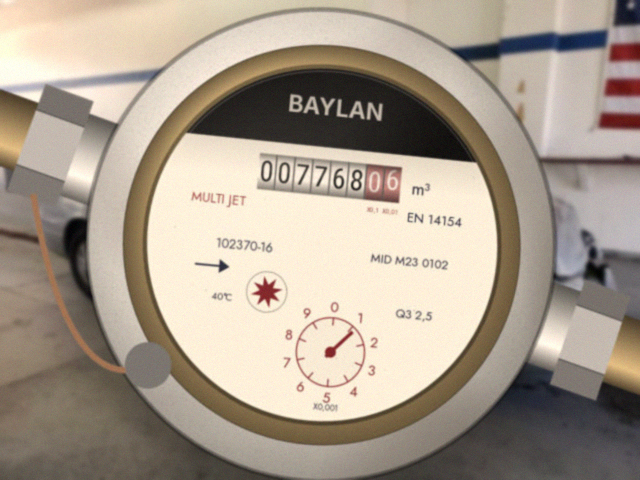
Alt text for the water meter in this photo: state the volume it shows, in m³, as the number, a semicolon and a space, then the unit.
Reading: 7768.061; m³
